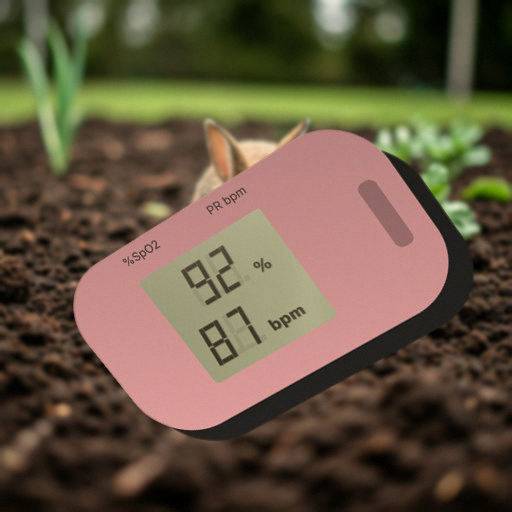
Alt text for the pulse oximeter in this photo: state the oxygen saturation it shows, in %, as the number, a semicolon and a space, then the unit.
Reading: 92; %
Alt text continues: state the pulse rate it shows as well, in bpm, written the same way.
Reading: 87; bpm
